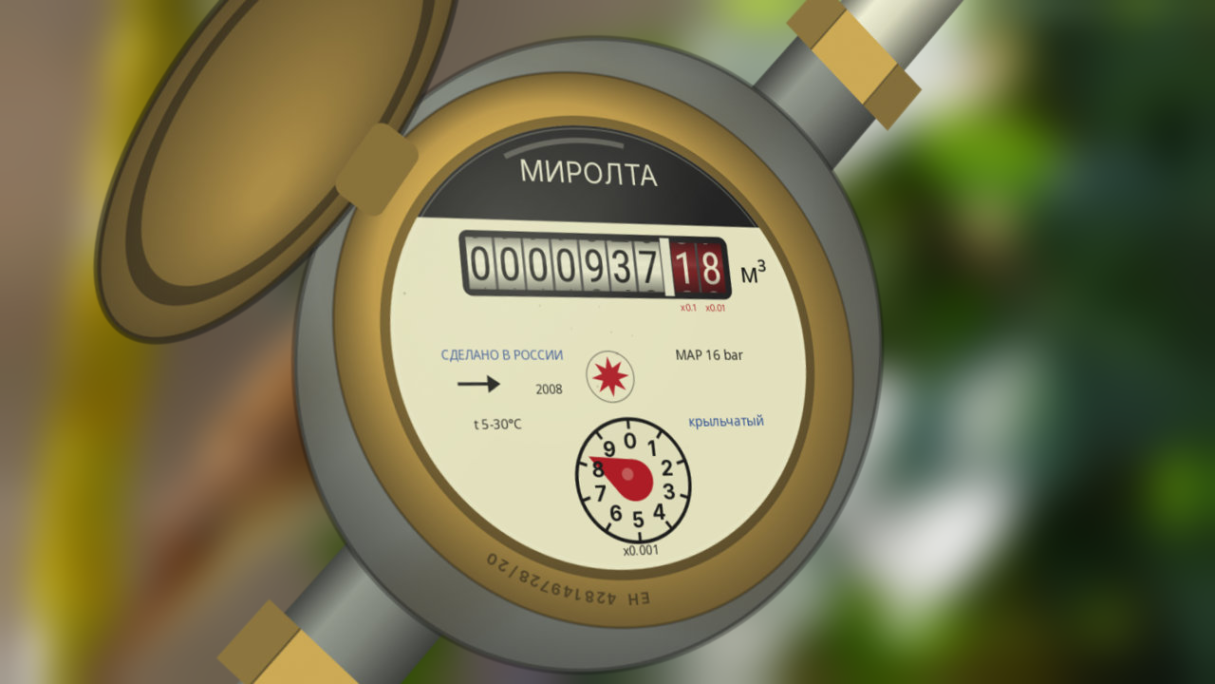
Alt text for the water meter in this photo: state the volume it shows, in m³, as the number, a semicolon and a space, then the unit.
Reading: 937.188; m³
